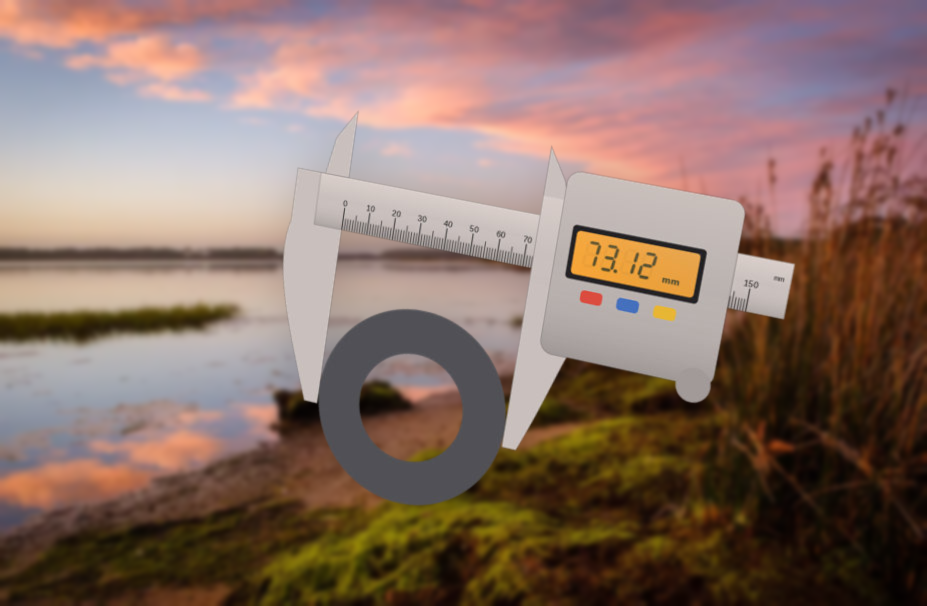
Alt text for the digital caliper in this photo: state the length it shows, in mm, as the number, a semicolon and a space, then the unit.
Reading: 73.12; mm
